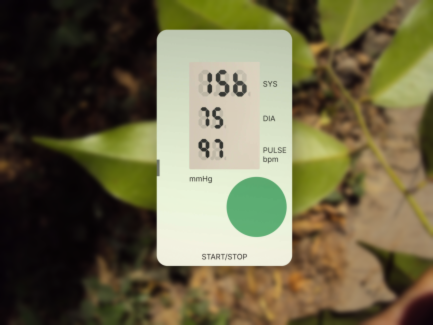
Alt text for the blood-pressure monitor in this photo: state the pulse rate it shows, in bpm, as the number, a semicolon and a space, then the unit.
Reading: 97; bpm
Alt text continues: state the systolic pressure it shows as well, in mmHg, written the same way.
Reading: 156; mmHg
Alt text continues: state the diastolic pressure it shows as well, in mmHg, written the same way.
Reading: 75; mmHg
